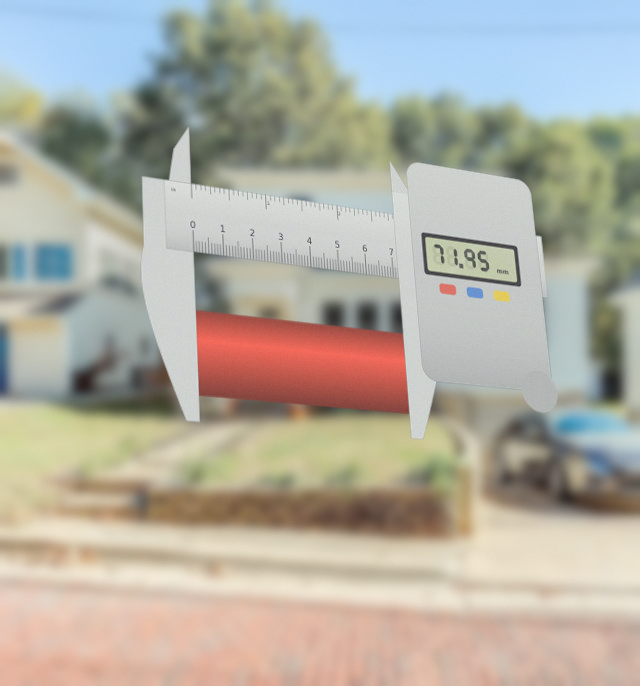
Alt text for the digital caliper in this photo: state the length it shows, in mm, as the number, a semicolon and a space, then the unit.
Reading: 71.95; mm
